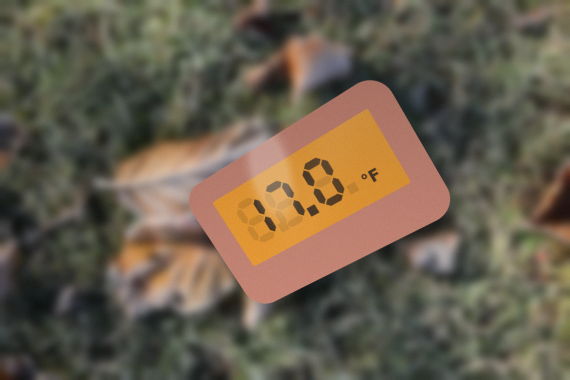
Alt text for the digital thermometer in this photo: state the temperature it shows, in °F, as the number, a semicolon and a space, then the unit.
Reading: 17.0; °F
